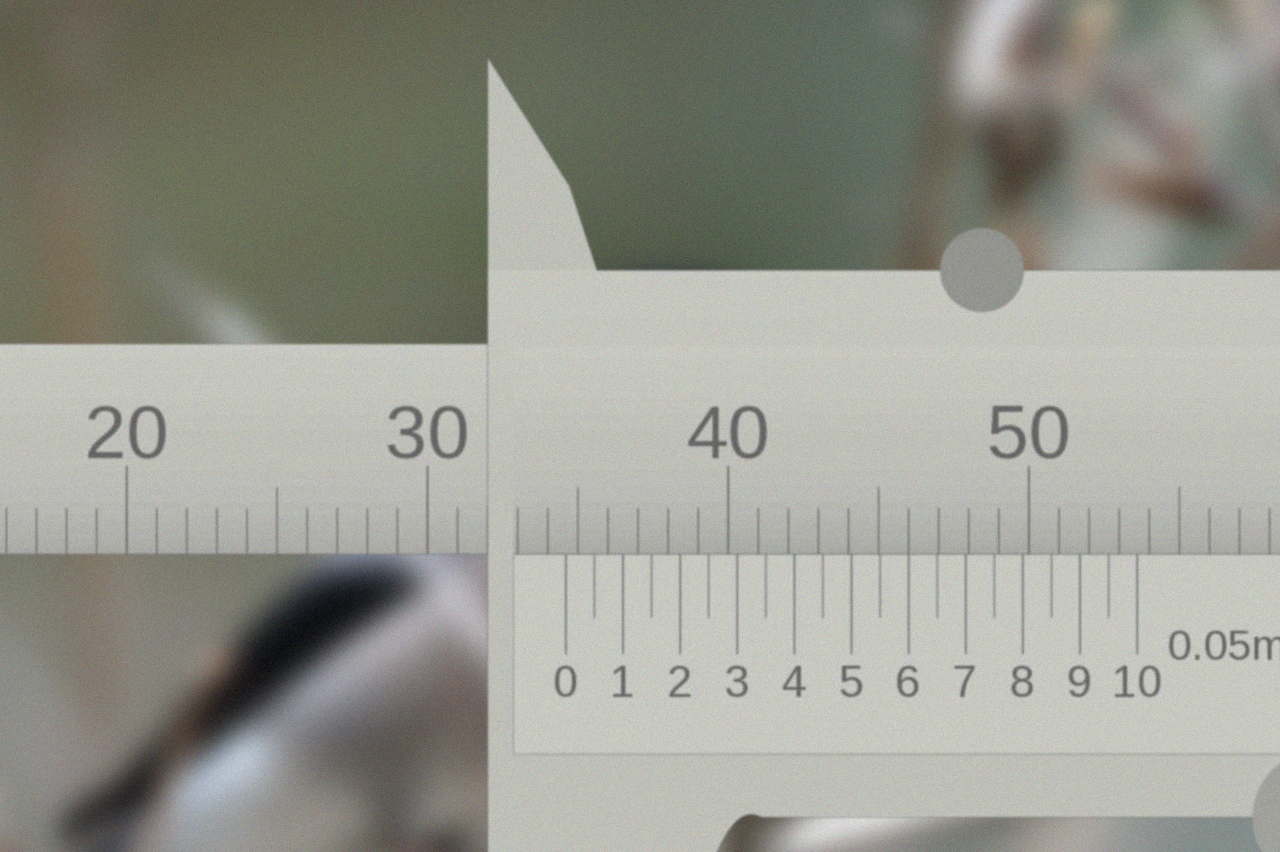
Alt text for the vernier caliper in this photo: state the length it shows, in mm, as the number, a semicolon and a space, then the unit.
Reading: 34.6; mm
